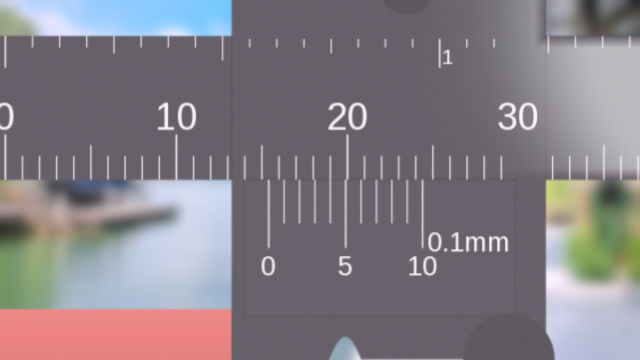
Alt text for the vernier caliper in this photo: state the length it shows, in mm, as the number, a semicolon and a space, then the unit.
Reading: 15.4; mm
